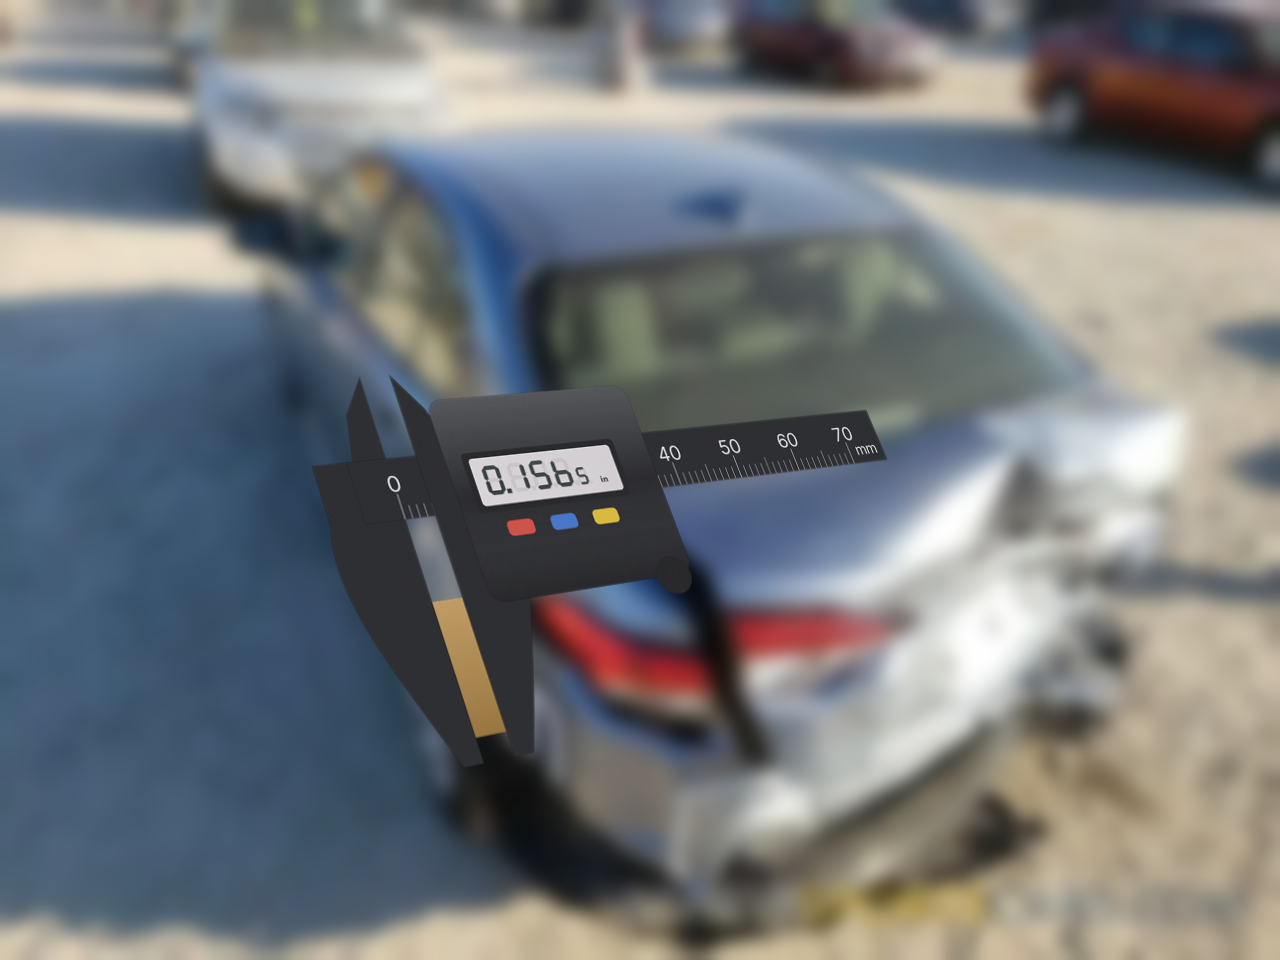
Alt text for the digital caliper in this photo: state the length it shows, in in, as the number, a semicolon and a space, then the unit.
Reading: 0.1565; in
